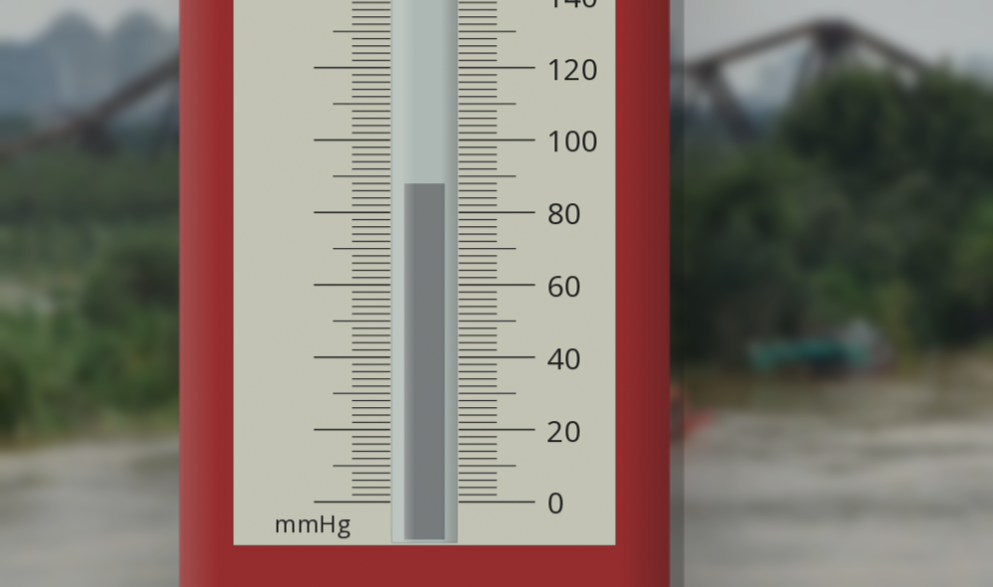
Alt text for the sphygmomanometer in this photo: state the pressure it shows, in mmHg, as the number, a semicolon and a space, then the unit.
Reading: 88; mmHg
